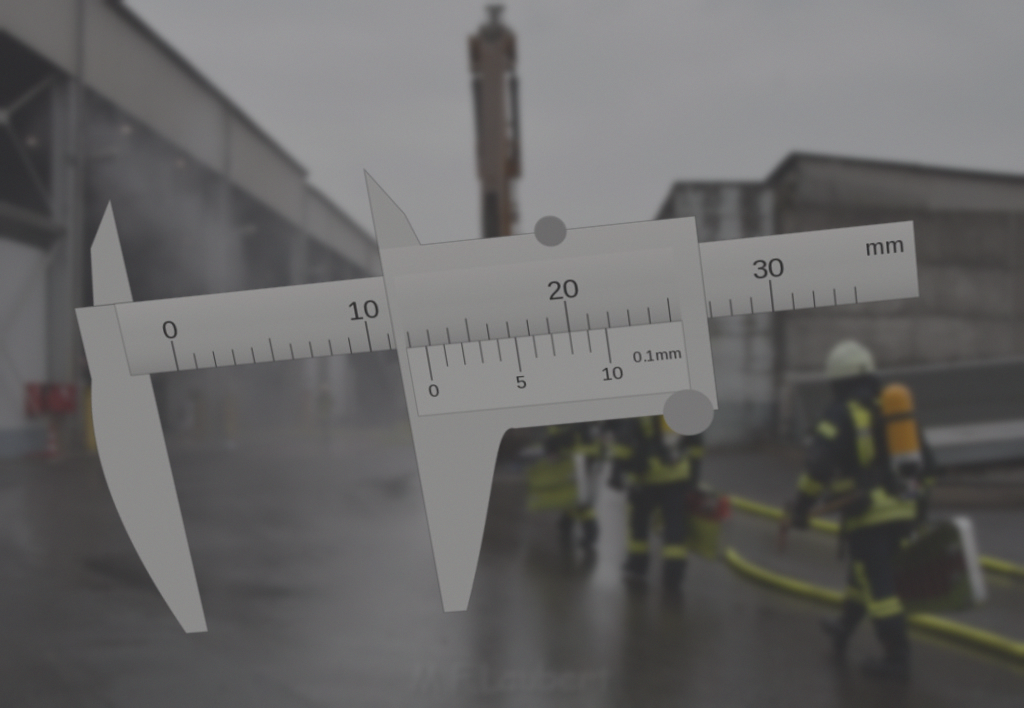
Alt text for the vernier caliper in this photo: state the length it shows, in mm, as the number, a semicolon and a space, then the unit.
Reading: 12.8; mm
